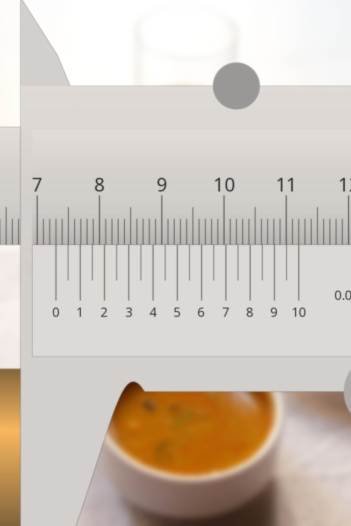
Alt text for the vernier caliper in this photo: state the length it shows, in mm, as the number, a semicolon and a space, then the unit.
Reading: 73.0; mm
